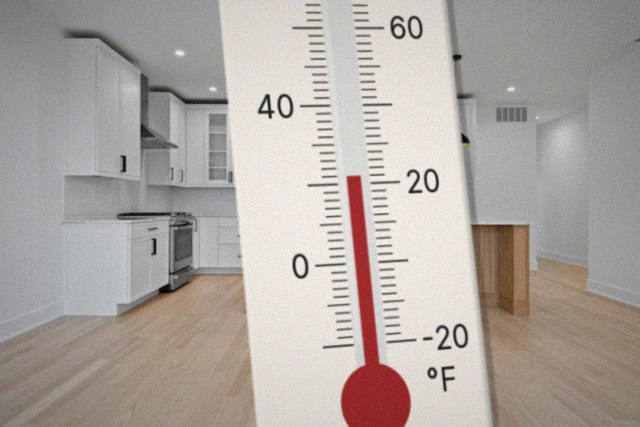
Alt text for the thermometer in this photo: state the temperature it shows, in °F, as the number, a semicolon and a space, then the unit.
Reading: 22; °F
